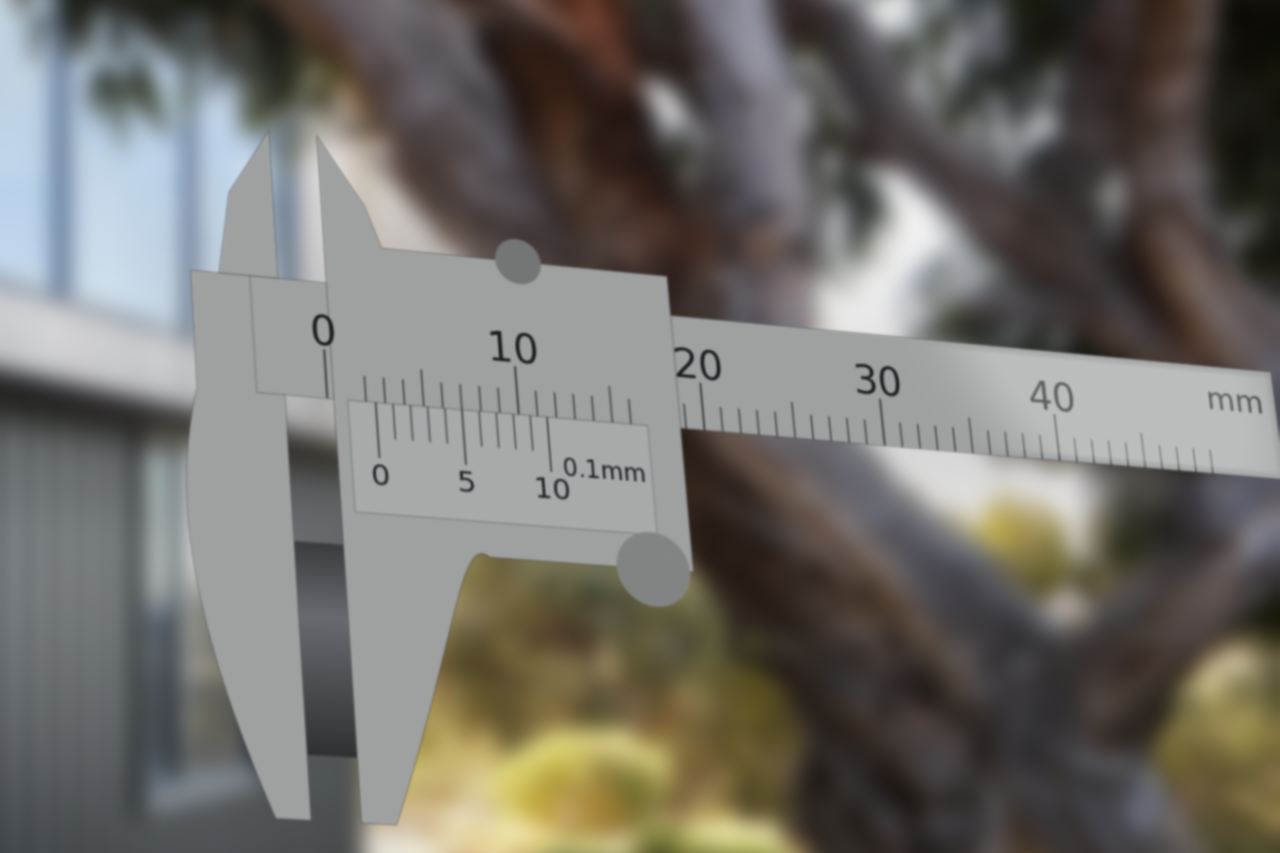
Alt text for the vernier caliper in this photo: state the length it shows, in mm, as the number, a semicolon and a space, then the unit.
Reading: 2.5; mm
